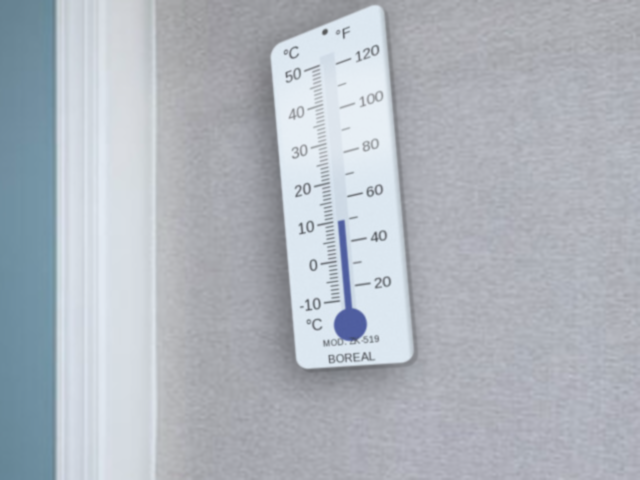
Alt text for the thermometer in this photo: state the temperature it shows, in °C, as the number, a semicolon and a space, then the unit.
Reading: 10; °C
